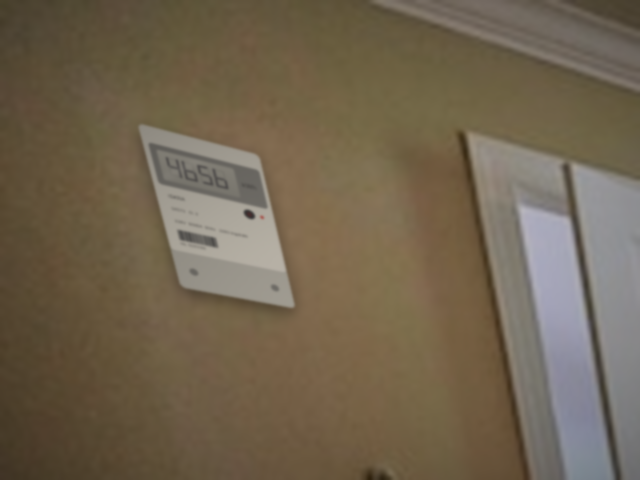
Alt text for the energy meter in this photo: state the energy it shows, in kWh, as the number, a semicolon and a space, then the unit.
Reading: 4656; kWh
